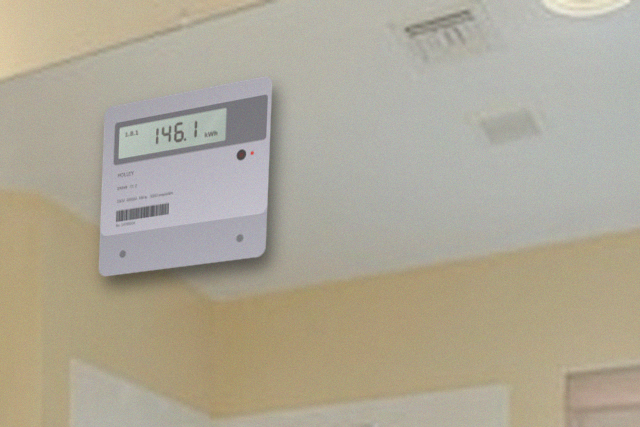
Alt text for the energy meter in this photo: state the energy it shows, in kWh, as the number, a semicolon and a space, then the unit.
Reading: 146.1; kWh
